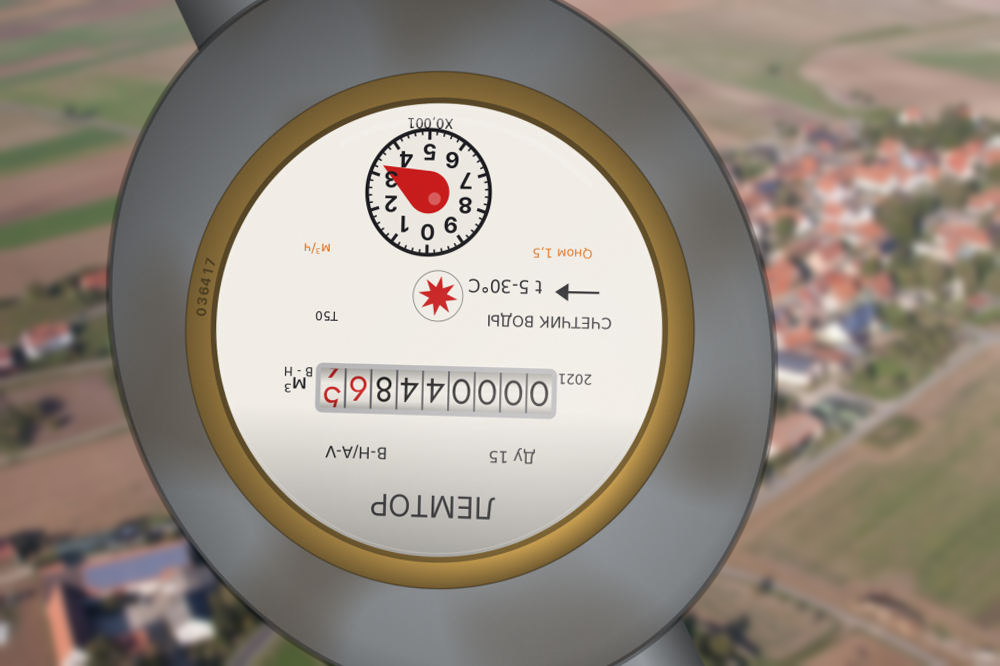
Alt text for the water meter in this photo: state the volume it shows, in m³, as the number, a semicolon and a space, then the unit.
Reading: 448.653; m³
